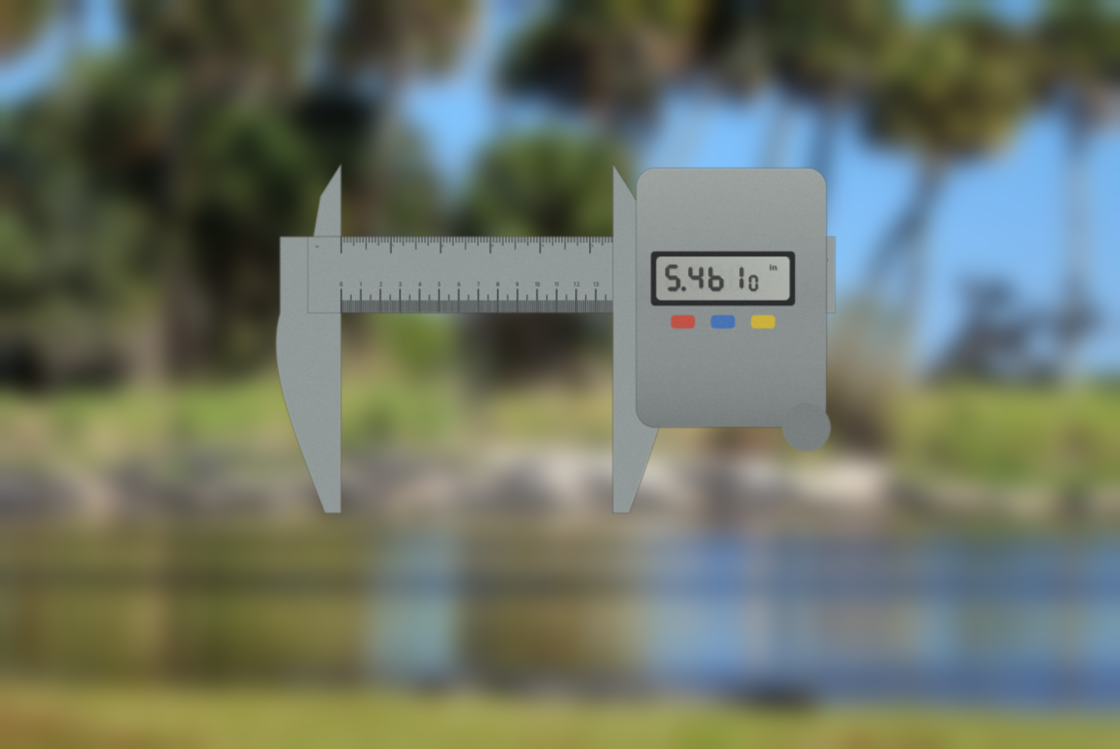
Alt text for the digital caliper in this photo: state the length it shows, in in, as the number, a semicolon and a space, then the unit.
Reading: 5.4610; in
